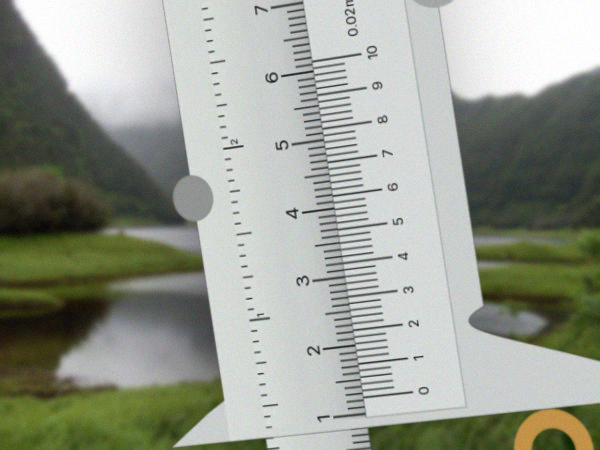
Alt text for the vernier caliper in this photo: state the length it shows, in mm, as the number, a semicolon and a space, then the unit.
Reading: 12.4; mm
